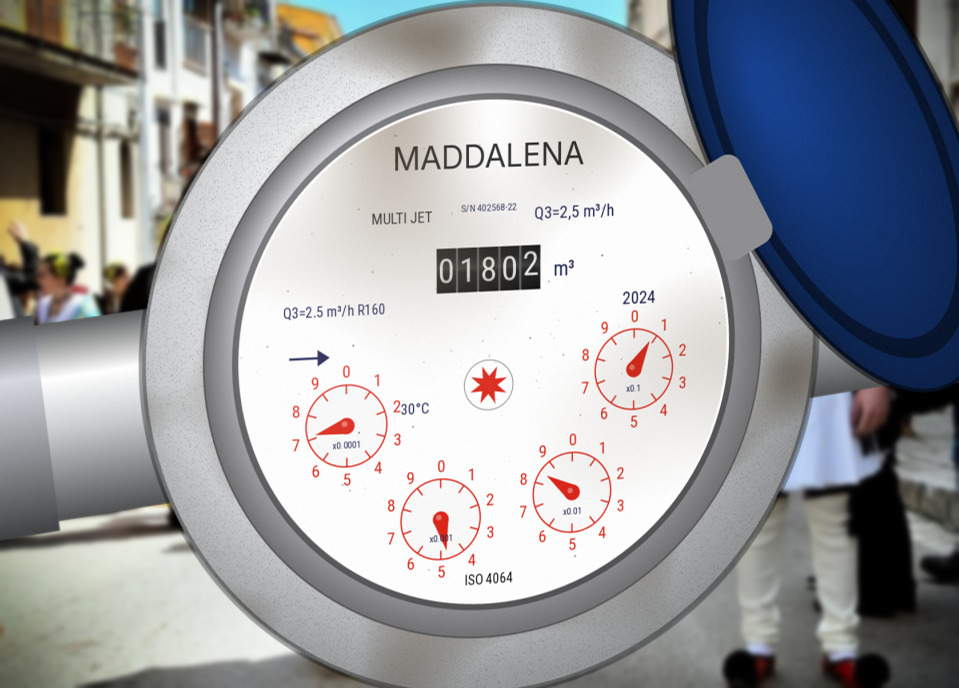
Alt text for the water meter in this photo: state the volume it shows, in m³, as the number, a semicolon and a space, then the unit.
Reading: 1802.0847; m³
